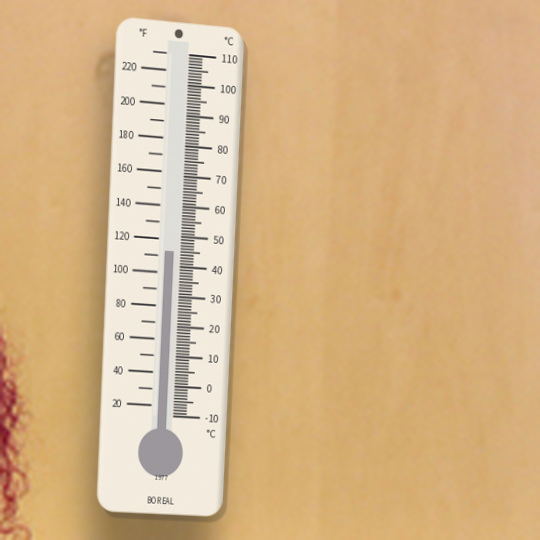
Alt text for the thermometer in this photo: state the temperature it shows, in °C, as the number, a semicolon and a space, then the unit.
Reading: 45; °C
